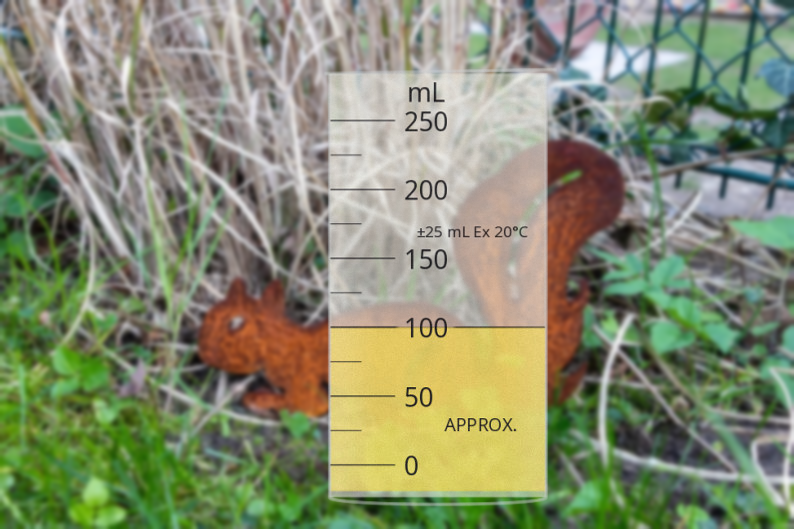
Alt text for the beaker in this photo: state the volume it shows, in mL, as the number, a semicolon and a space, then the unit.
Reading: 100; mL
